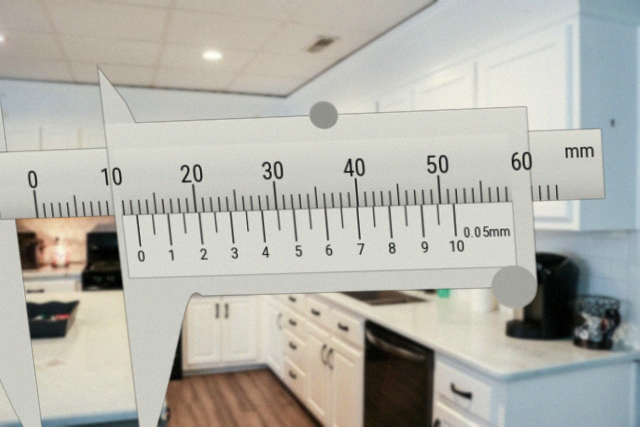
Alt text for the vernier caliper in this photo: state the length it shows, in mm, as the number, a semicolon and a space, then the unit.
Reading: 12.6; mm
